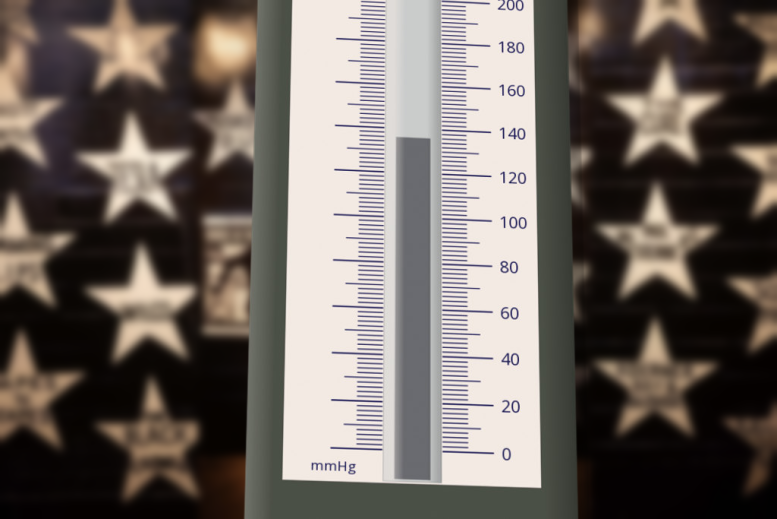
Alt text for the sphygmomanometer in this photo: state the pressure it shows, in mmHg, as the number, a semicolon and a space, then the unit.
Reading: 136; mmHg
